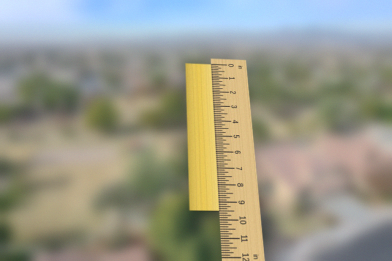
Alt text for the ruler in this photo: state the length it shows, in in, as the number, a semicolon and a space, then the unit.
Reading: 9.5; in
